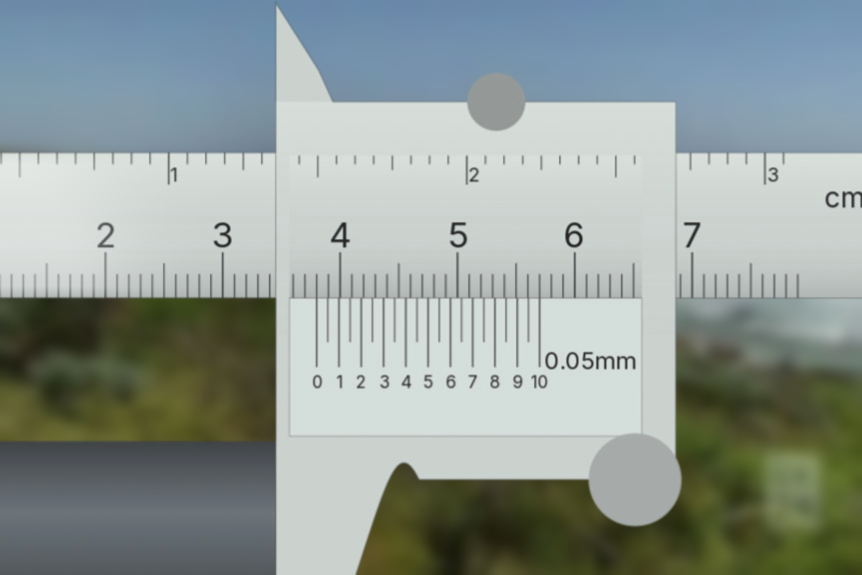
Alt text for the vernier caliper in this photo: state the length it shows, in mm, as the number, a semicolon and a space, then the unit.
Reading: 38.0; mm
